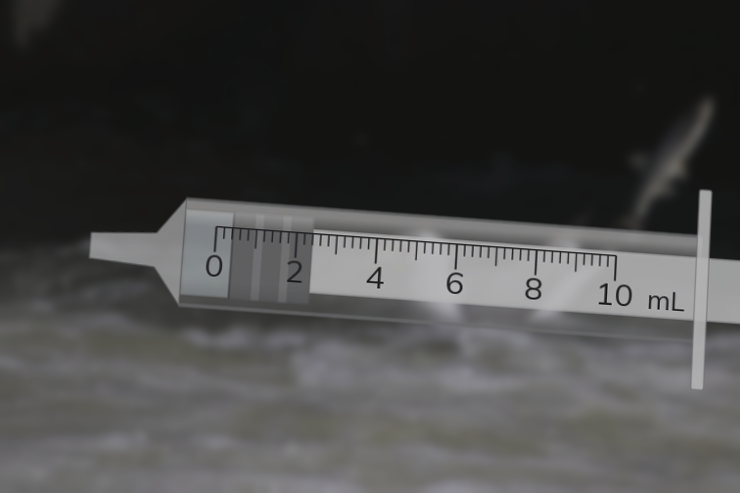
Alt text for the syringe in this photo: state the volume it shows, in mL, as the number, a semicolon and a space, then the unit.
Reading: 0.4; mL
